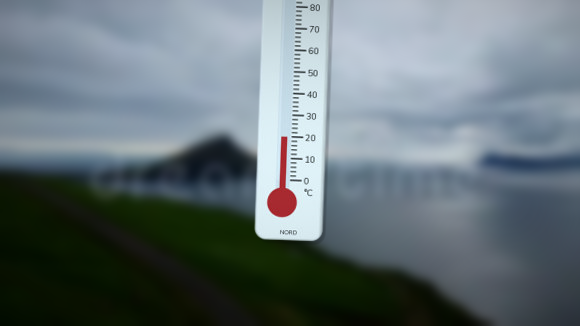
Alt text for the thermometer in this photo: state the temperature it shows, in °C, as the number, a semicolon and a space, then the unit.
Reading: 20; °C
